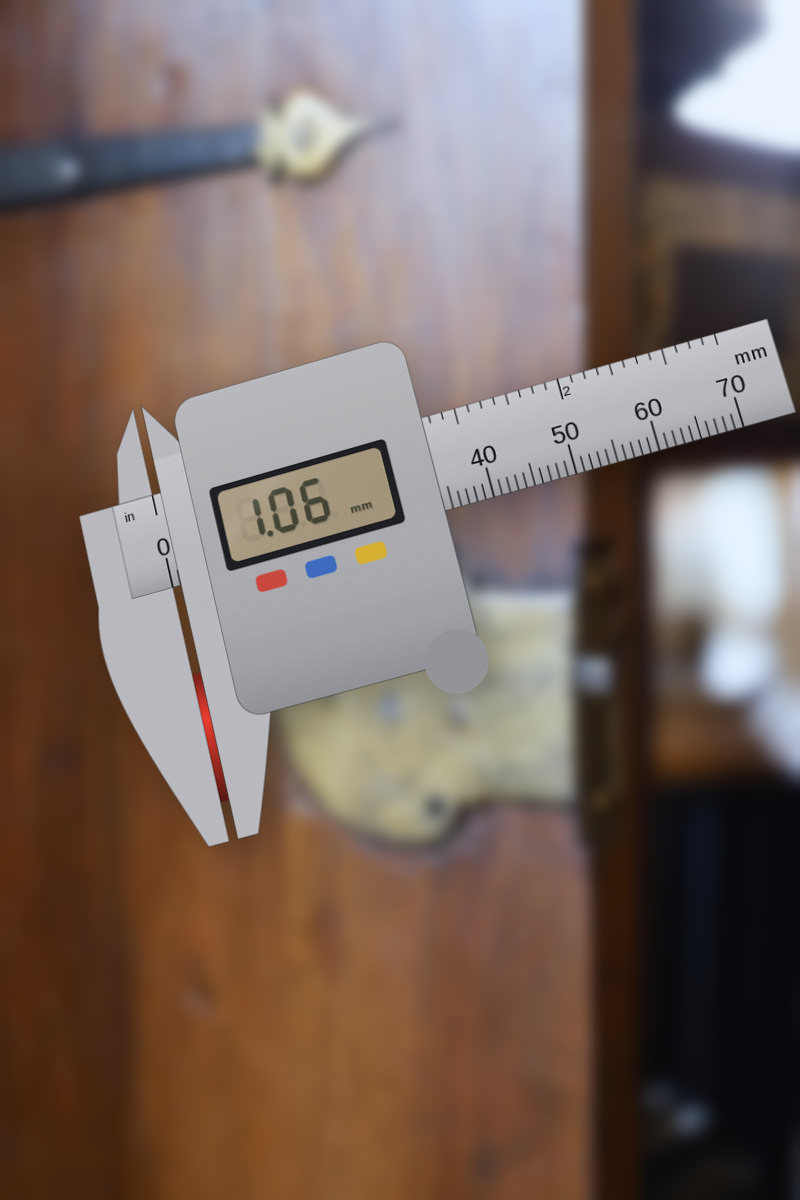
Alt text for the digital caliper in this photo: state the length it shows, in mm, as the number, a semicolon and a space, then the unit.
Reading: 1.06; mm
